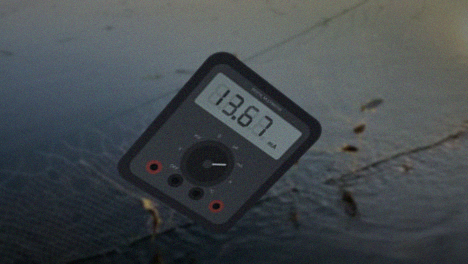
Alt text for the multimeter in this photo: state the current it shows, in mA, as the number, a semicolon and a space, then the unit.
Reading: 13.67; mA
